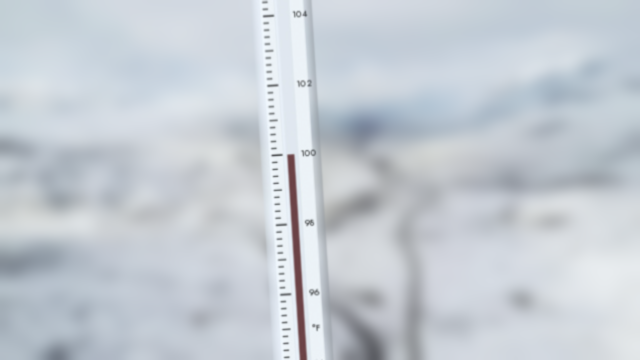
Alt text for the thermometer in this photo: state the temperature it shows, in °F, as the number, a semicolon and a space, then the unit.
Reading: 100; °F
